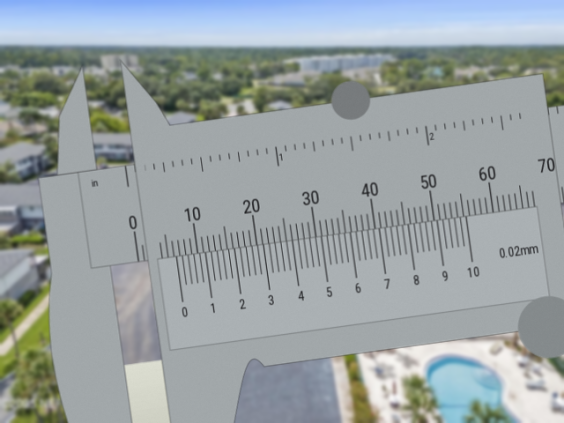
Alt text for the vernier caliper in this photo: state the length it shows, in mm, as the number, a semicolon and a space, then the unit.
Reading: 6.4; mm
